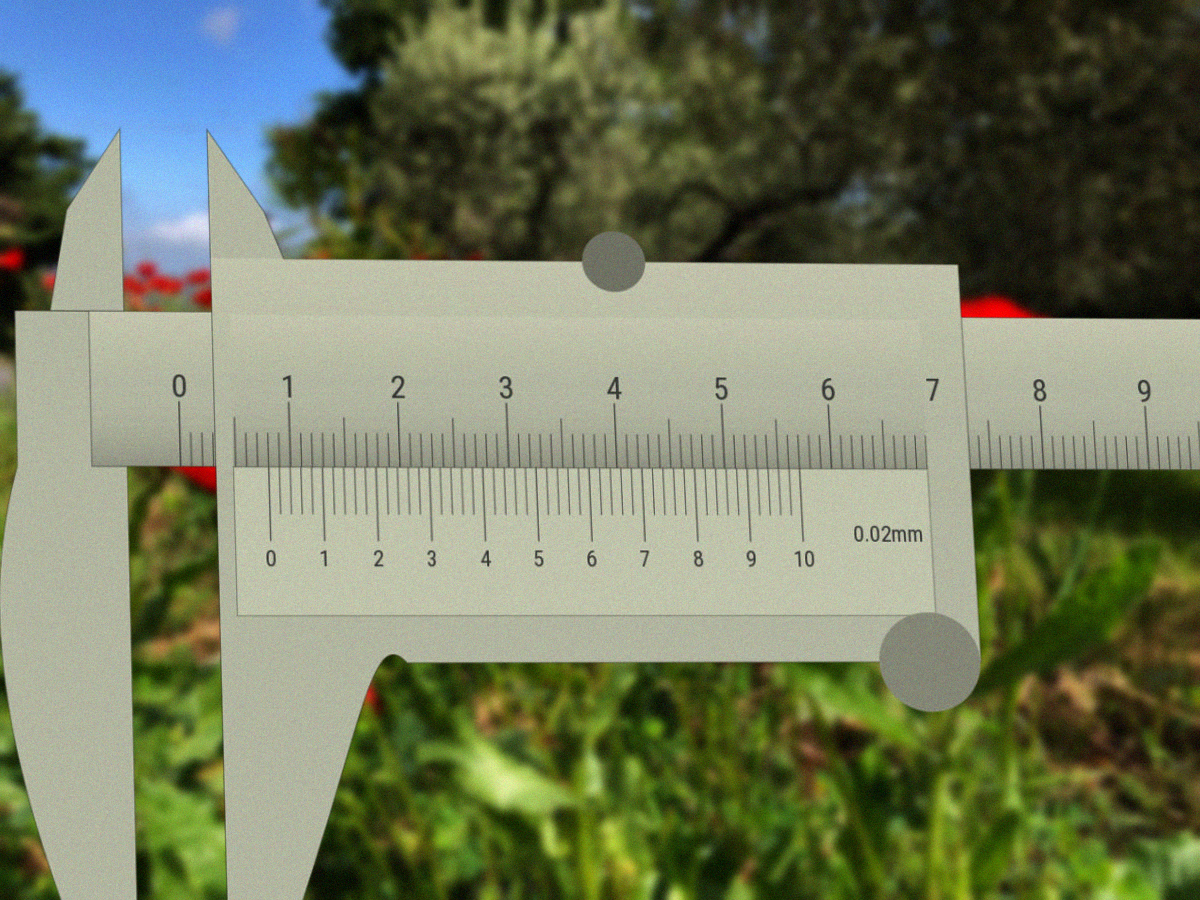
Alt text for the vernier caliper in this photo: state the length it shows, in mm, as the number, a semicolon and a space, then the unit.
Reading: 8.0; mm
